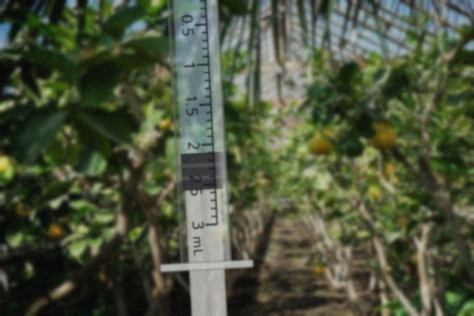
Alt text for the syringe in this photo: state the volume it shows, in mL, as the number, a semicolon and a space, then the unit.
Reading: 2.1; mL
